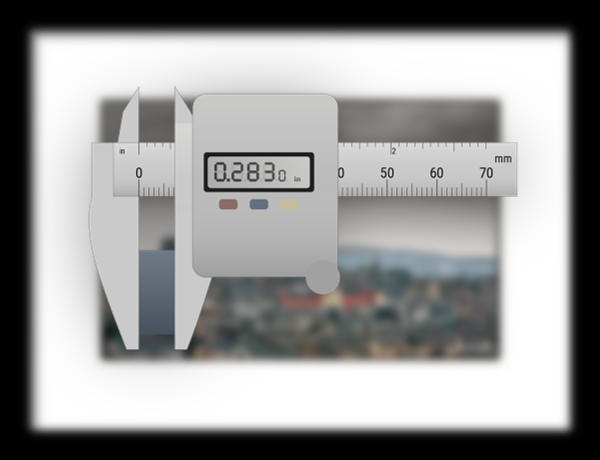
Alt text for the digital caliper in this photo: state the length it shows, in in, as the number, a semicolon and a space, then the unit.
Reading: 0.2830; in
